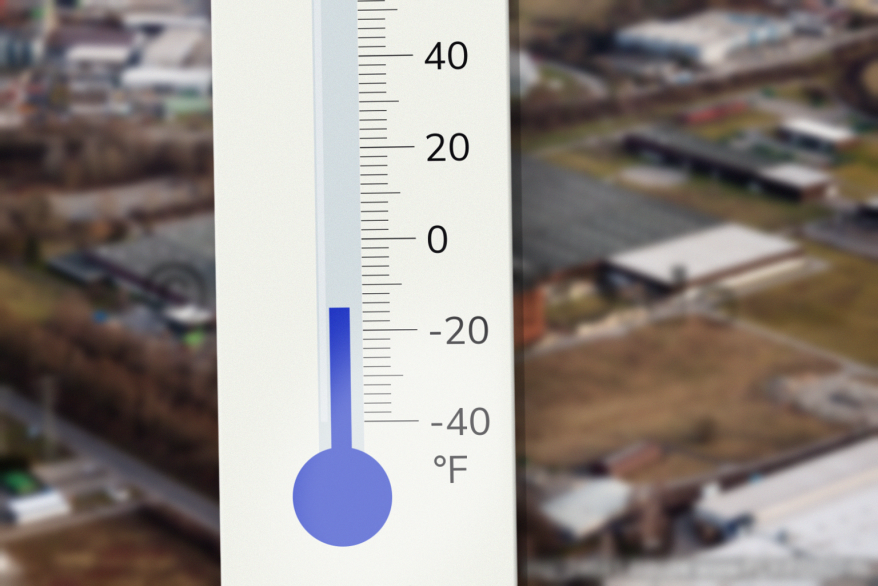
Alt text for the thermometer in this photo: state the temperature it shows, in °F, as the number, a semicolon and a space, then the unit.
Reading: -15; °F
